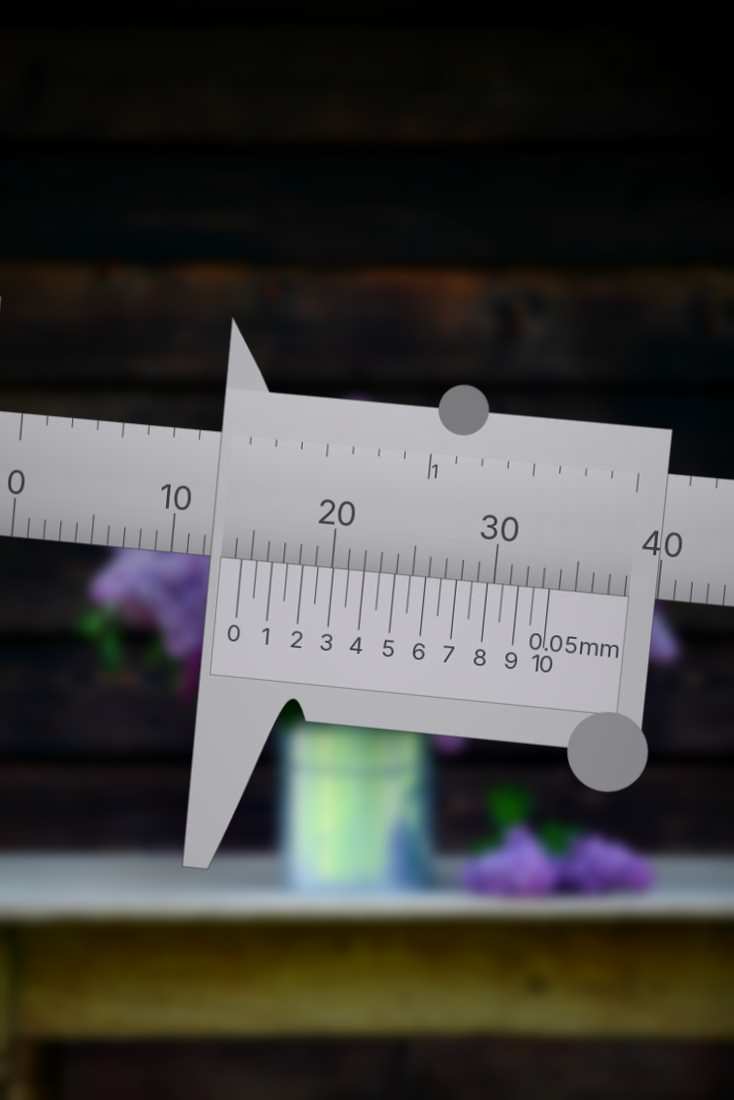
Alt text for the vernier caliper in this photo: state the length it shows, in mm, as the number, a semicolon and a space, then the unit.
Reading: 14.4; mm
